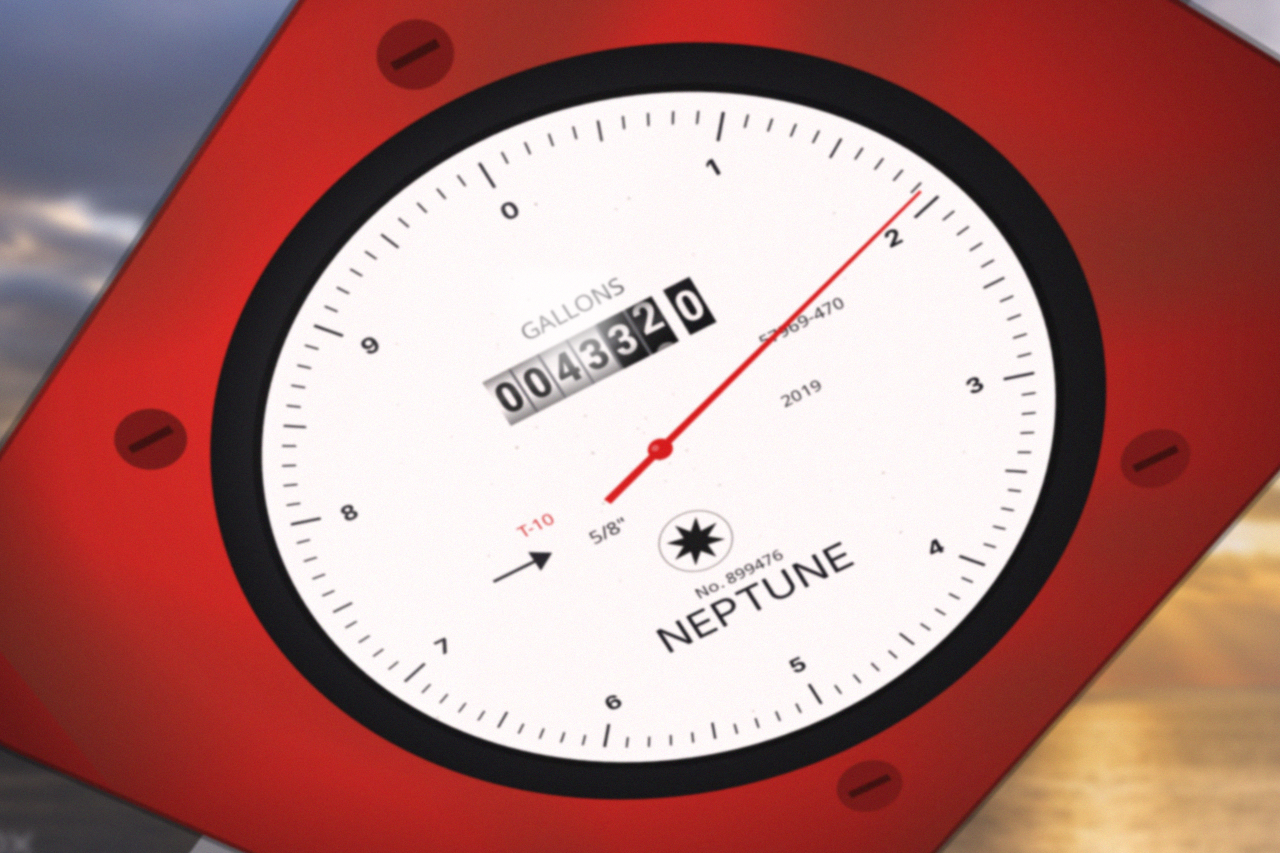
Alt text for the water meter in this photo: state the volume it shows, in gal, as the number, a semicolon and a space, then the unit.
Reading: 43321.9; gal
